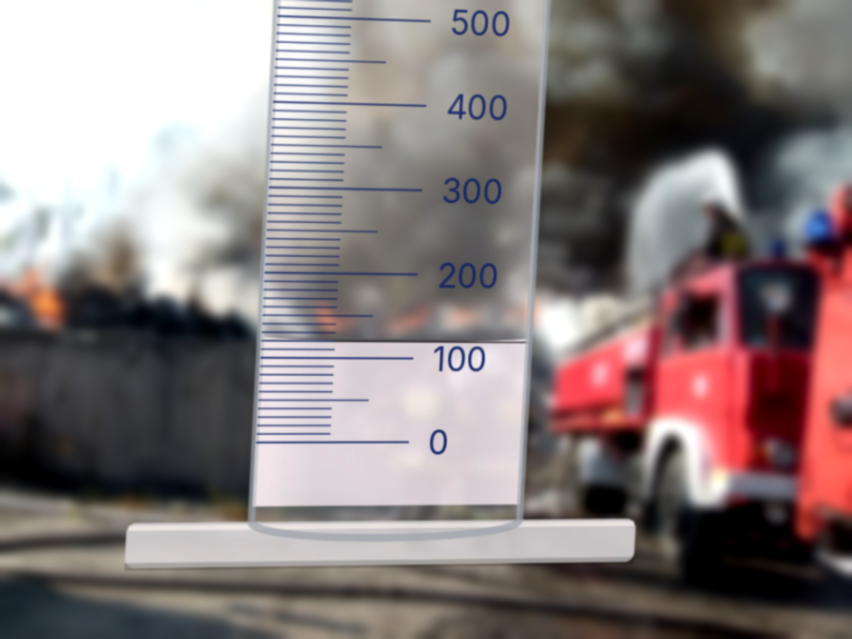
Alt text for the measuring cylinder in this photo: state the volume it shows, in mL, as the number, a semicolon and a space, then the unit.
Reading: 120; mL
